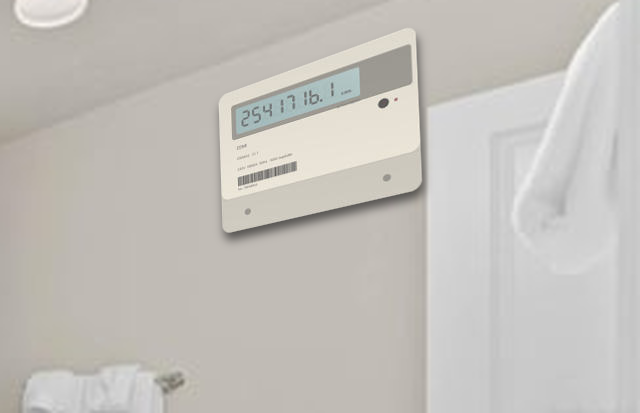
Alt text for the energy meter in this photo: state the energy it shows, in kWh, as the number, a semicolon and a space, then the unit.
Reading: 2541716.1; kWh
